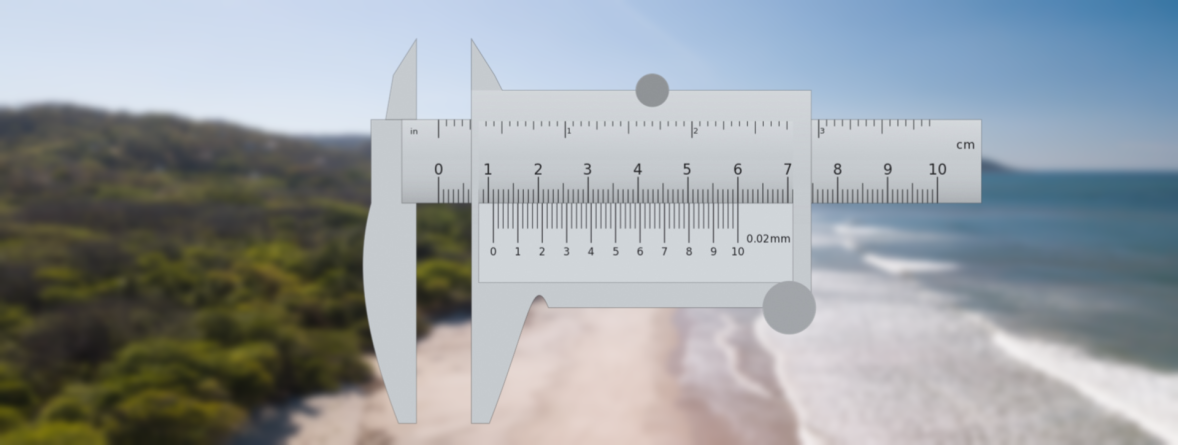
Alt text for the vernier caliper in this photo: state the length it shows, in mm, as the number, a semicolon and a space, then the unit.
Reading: 11.0; mm
